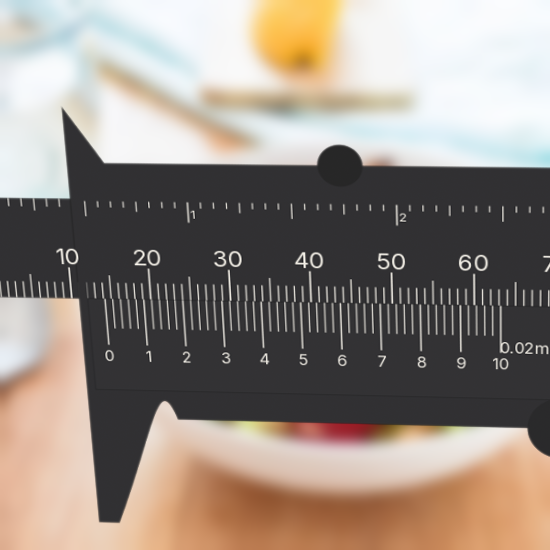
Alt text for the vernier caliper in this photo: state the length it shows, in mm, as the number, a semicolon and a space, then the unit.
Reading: 14.2; mm
